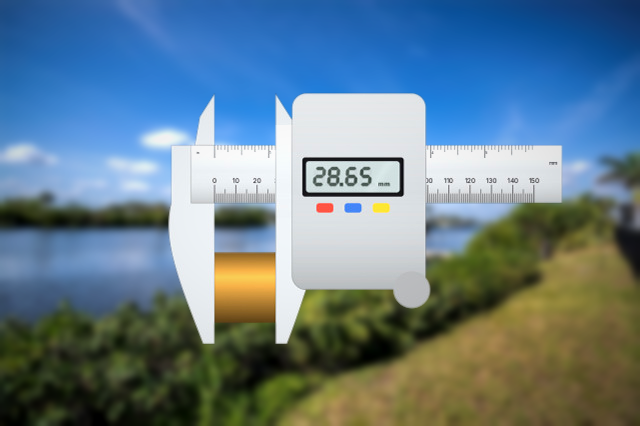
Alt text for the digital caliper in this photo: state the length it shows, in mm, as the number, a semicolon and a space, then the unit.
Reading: 28.65; mm
